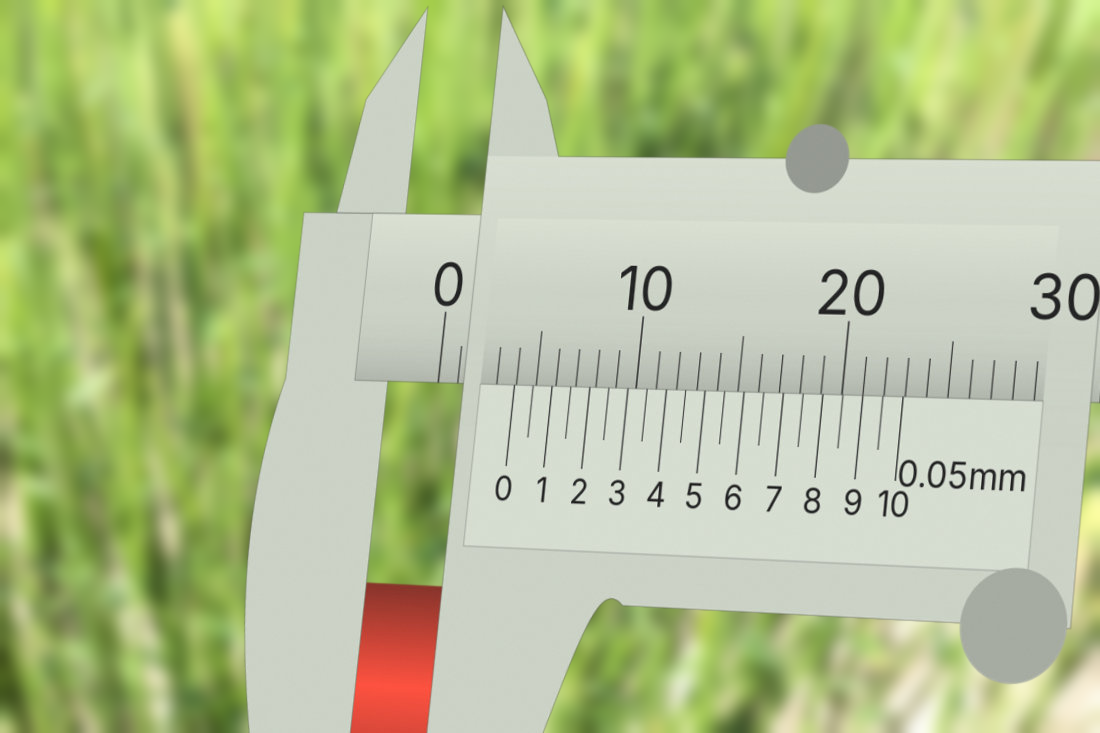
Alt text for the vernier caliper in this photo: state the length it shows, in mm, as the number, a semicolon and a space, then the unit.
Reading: 3.9; mm
